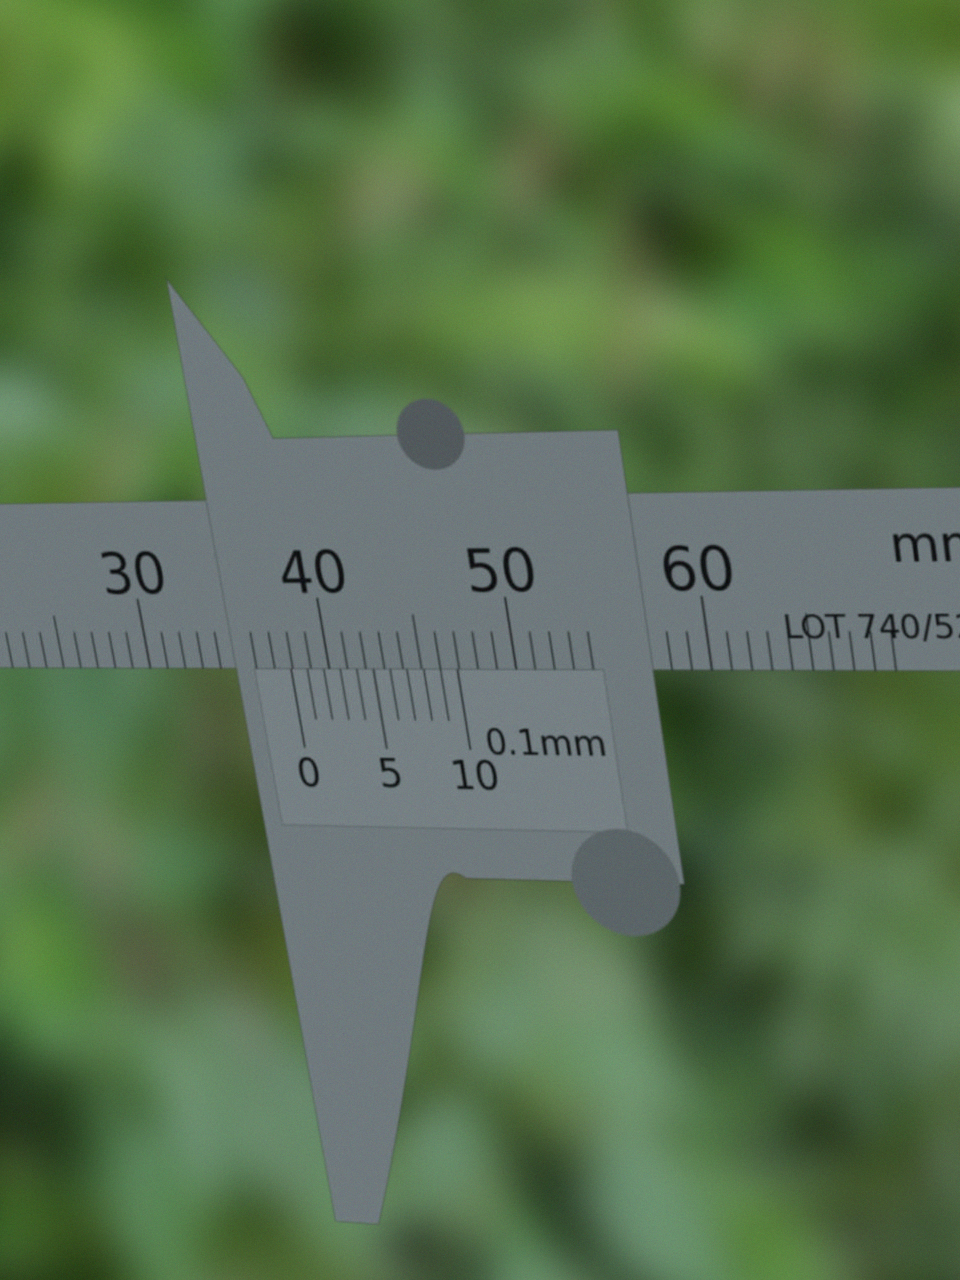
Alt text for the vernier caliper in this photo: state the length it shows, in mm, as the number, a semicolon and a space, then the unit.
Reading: 37.9; mm
